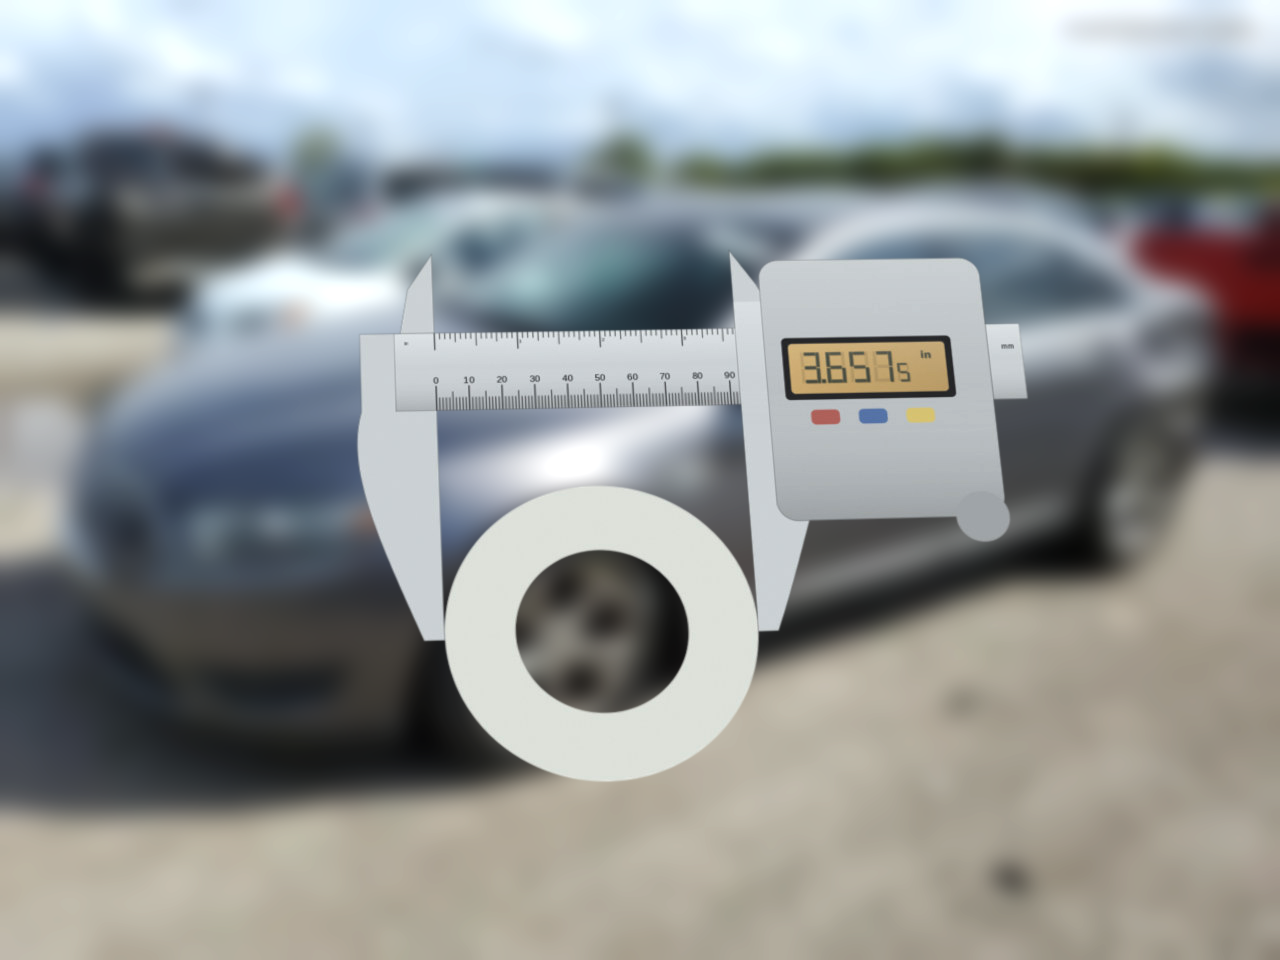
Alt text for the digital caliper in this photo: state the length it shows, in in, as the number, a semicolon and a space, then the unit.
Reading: 3.6575; in
